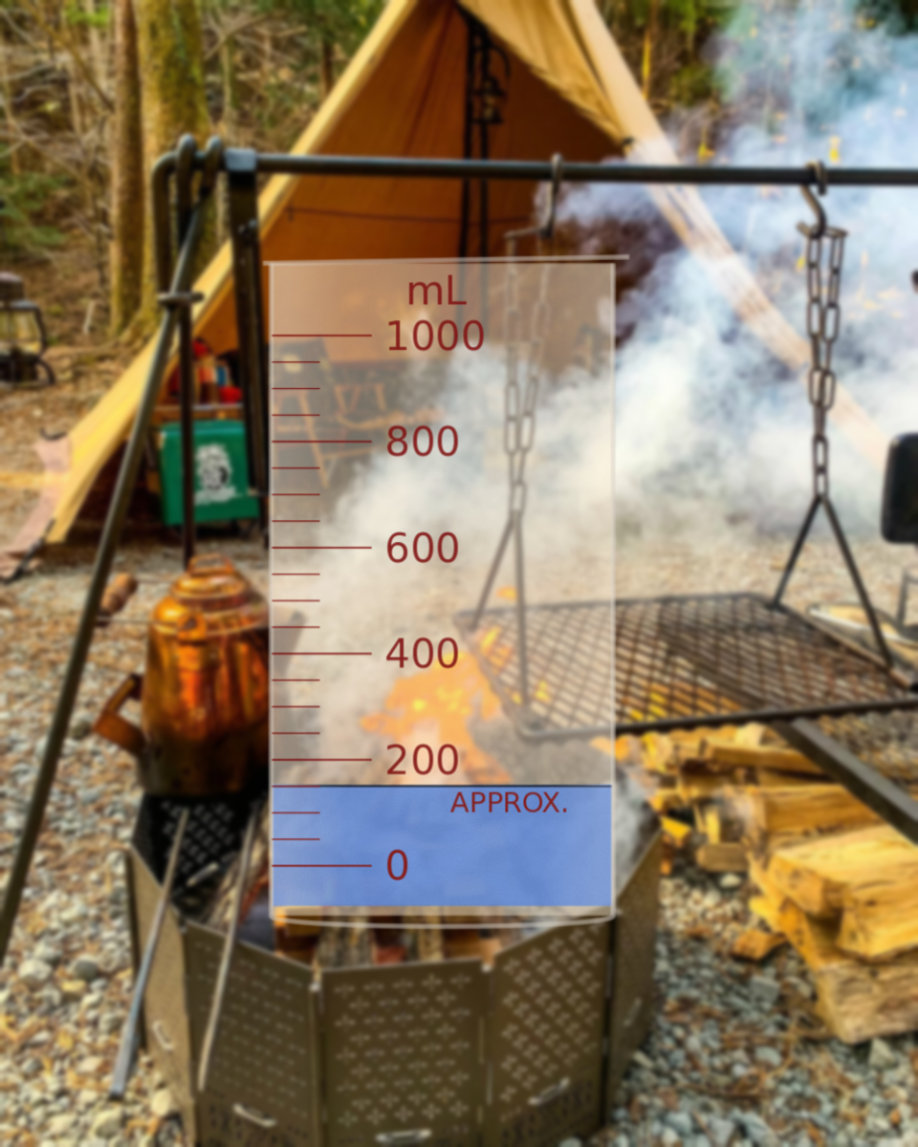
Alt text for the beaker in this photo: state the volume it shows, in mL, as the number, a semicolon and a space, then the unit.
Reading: 150; mL
